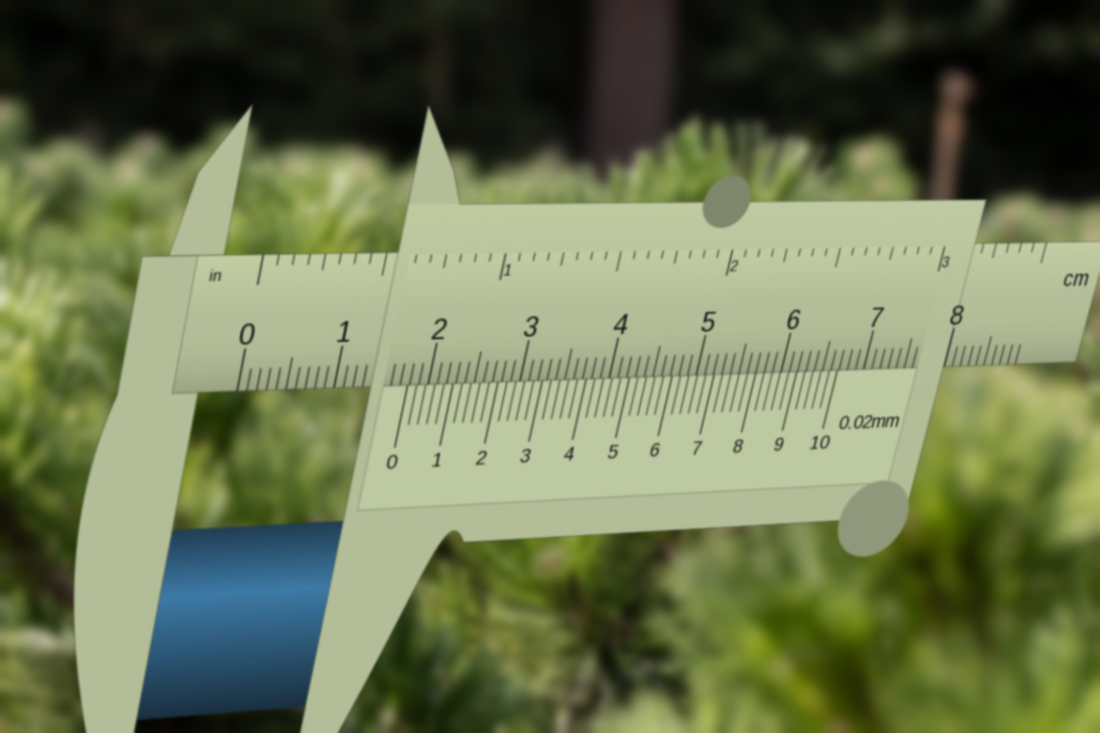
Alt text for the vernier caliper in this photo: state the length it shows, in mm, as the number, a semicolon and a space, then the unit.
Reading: 17.8; mm
